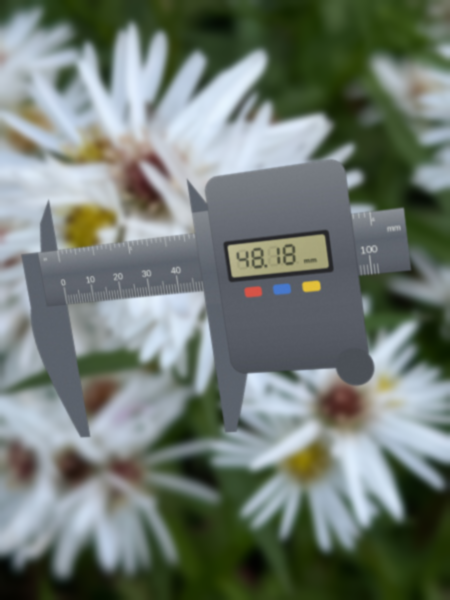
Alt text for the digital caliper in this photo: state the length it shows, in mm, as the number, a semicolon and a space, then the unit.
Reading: 48.18; mm
